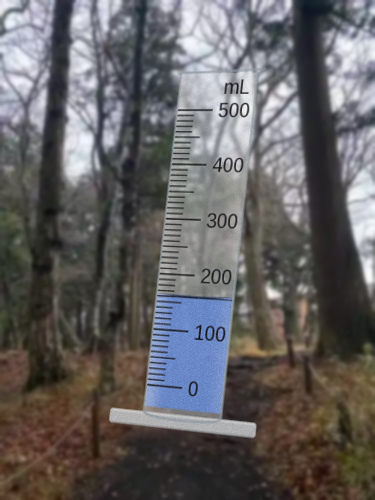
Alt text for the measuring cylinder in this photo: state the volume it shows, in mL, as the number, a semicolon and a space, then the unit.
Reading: 160; mL
